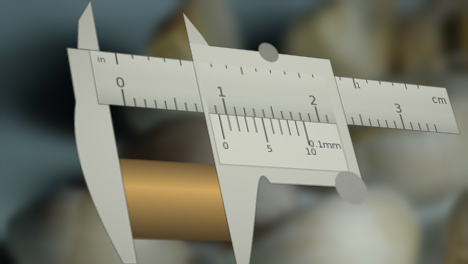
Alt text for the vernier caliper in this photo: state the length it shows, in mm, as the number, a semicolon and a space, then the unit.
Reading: 9.2; mm
